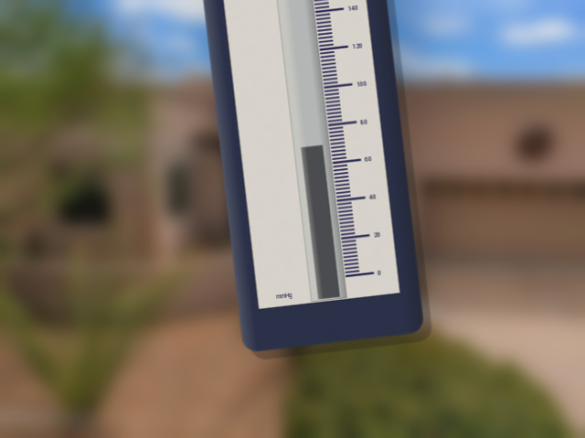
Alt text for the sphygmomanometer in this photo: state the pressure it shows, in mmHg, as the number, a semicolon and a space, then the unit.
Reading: 70; mmHg
